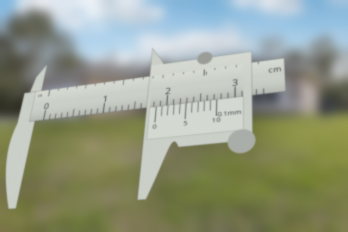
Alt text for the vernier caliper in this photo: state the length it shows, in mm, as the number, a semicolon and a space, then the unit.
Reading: 18.4; mm
